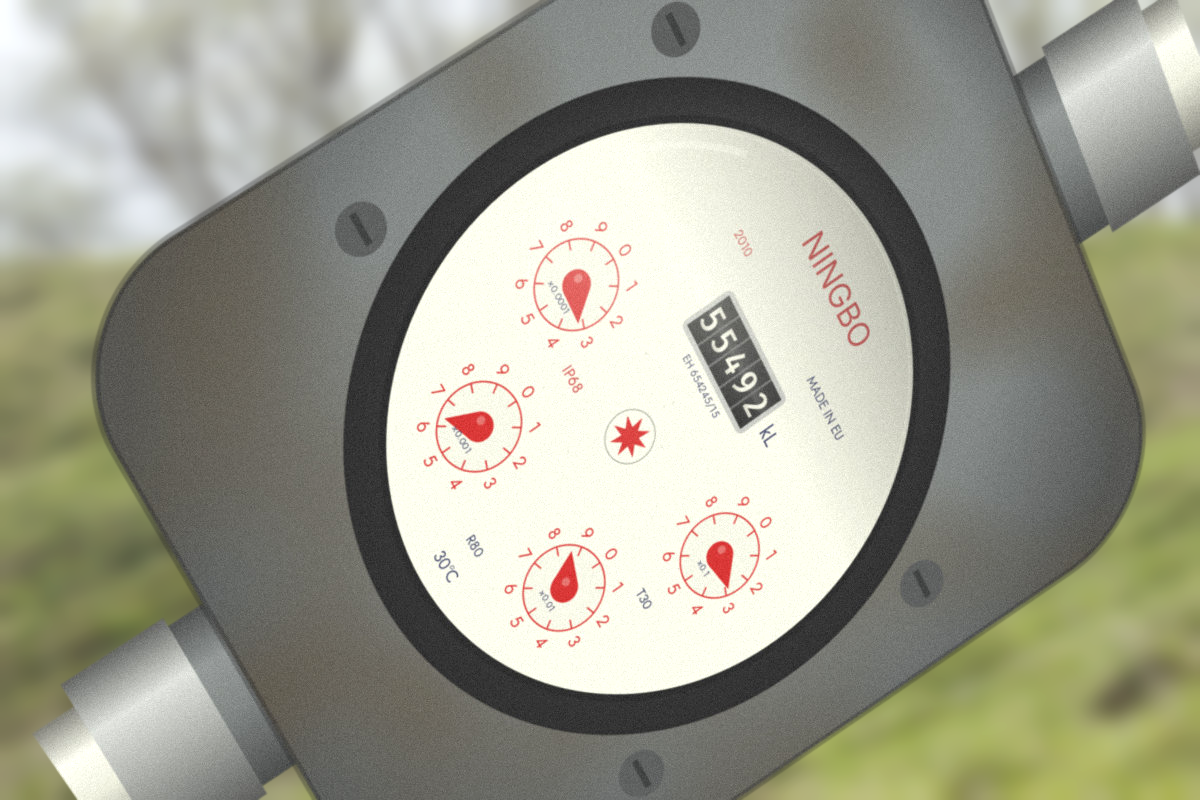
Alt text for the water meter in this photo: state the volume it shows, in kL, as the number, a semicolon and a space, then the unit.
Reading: 55492.2863; kL
